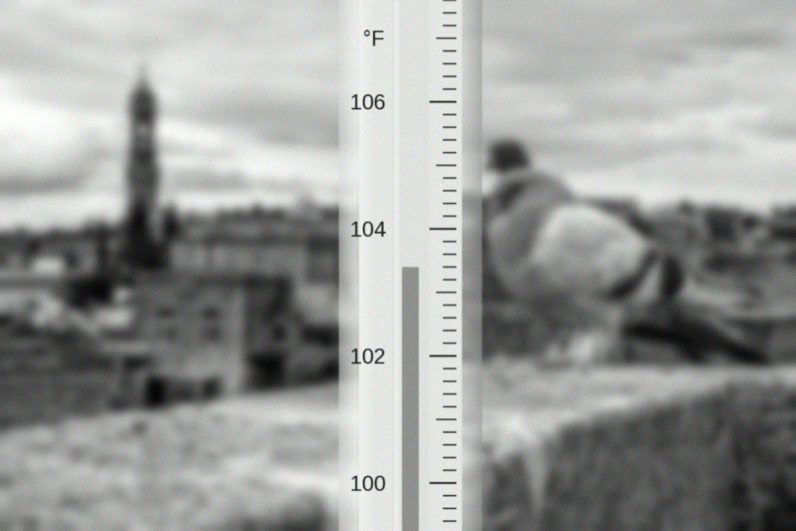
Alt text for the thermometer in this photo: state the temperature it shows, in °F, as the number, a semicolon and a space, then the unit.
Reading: 103.4; °F
